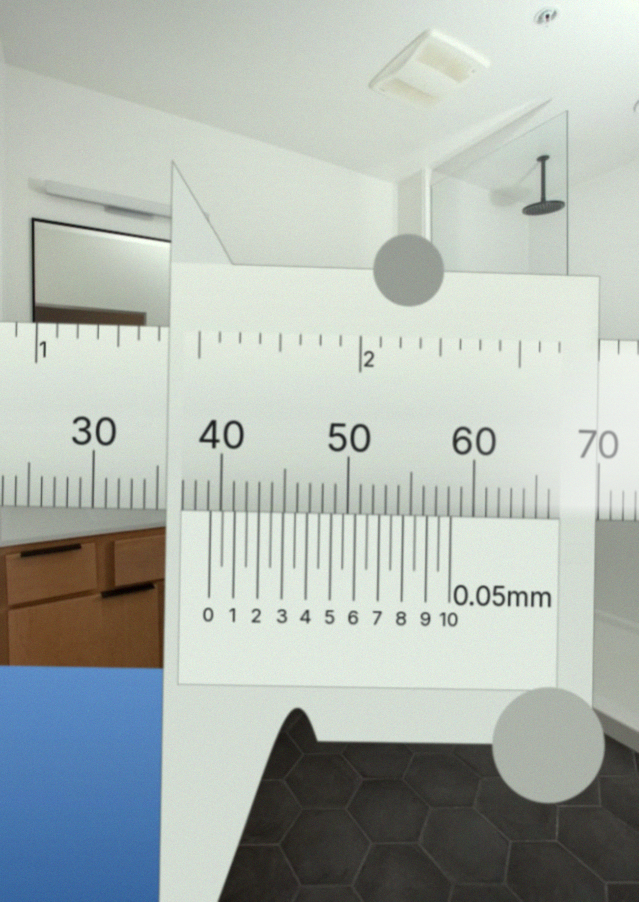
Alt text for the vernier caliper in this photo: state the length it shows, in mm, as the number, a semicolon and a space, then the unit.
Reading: 39.2; mm
